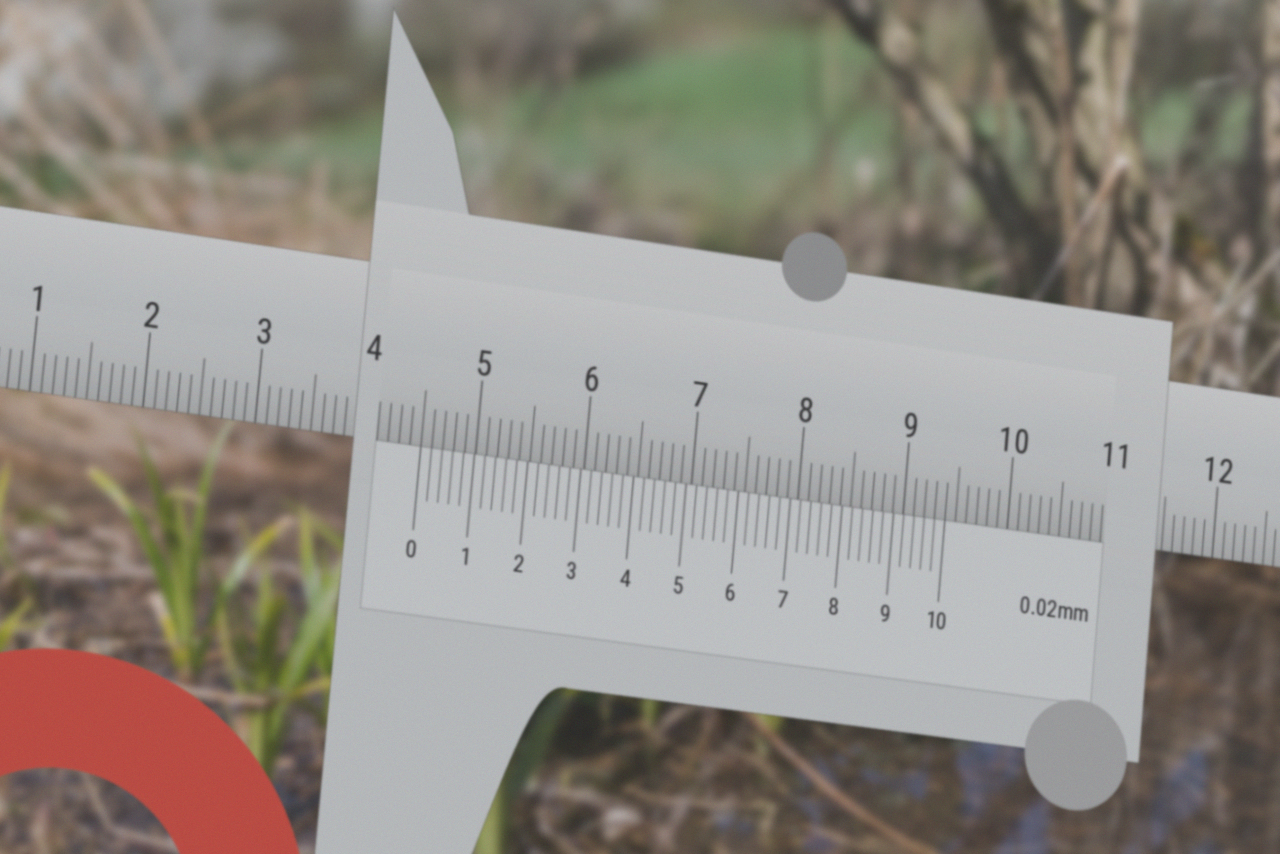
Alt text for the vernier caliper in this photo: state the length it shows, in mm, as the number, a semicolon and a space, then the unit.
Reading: 45.0; mm
